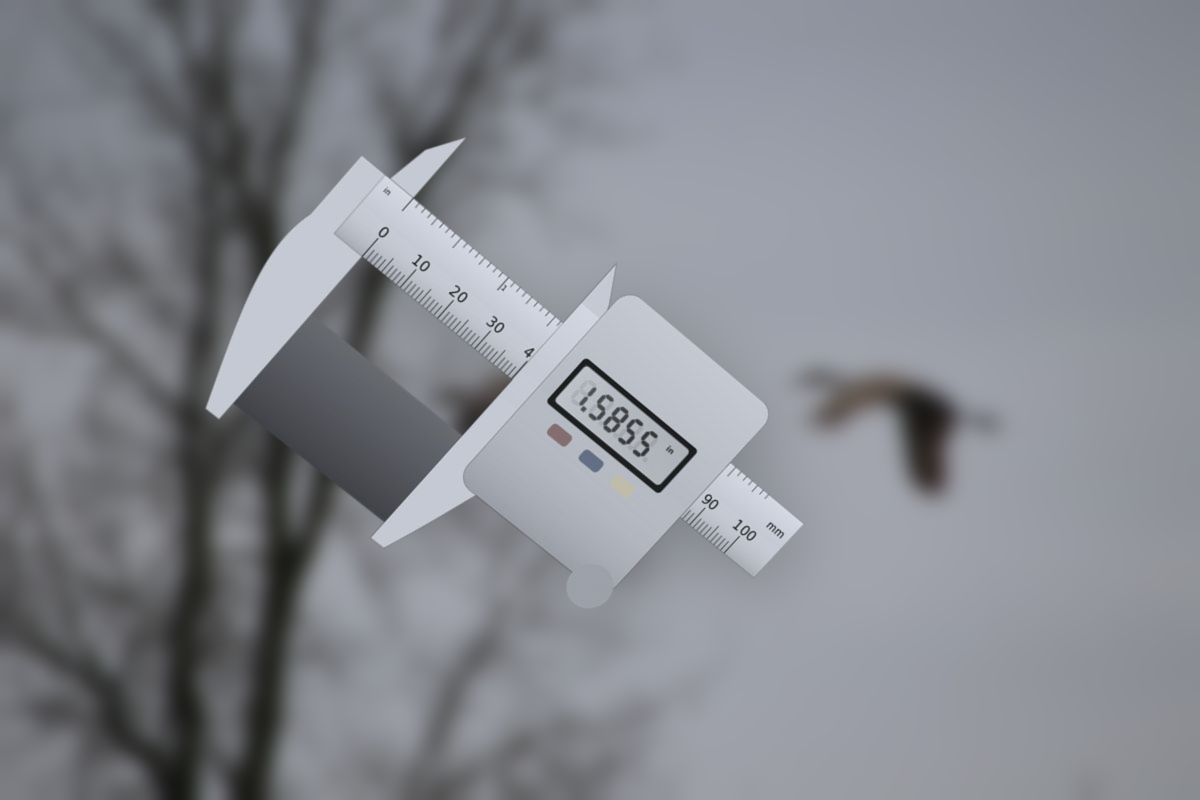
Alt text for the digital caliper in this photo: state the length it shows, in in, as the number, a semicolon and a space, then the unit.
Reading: 1.5855; in
